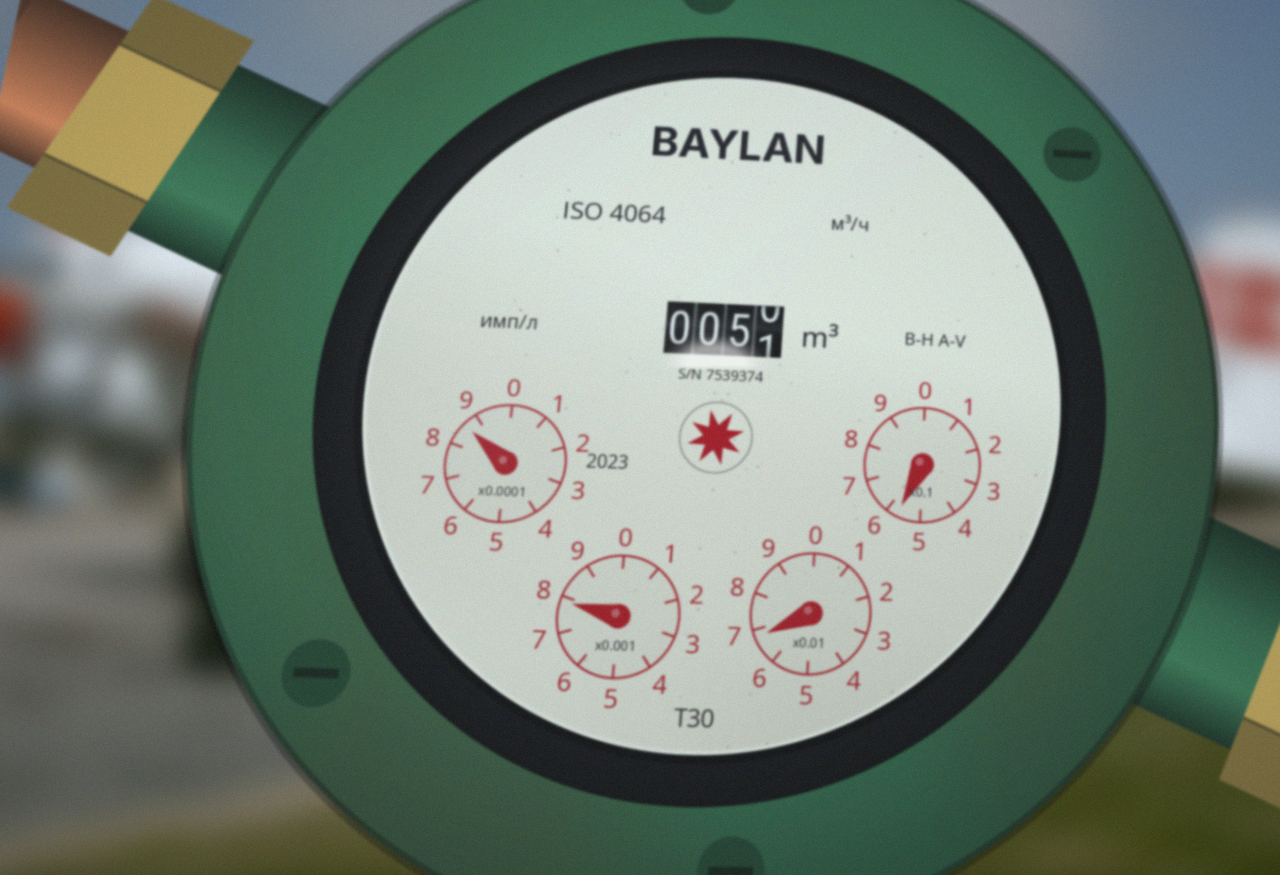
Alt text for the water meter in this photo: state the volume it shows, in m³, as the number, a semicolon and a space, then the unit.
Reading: 50.5678; m³
